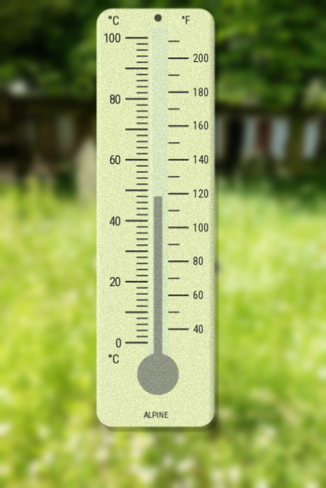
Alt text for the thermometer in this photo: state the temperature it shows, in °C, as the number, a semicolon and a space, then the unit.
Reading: 48; °C
